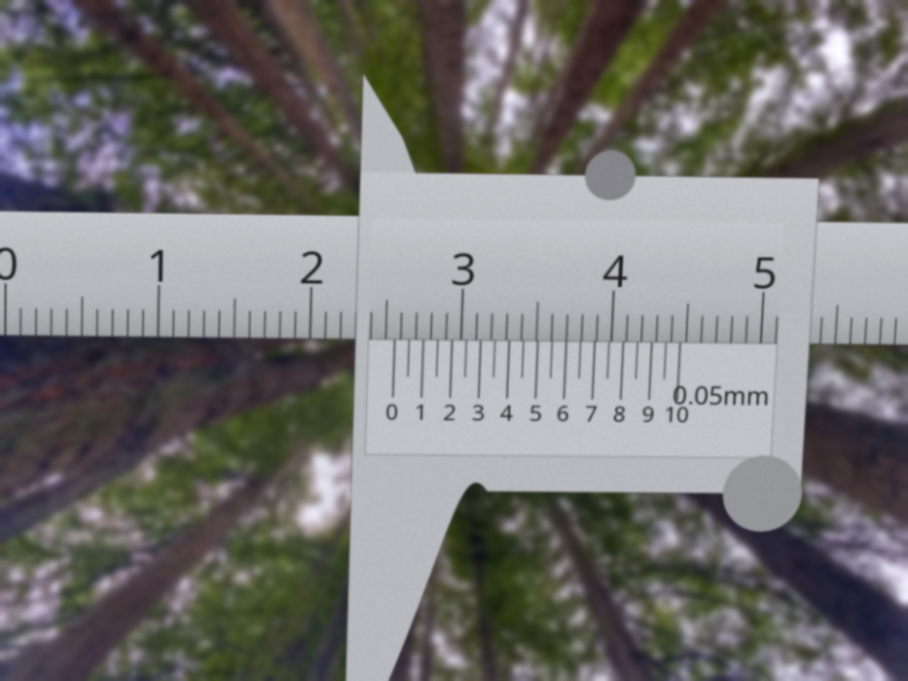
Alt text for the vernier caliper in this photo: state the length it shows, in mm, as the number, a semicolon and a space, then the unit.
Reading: 25.6; mm
